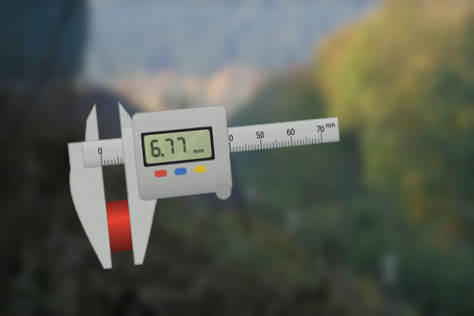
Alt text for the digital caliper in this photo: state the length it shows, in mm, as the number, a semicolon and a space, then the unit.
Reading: 6.77; mm
